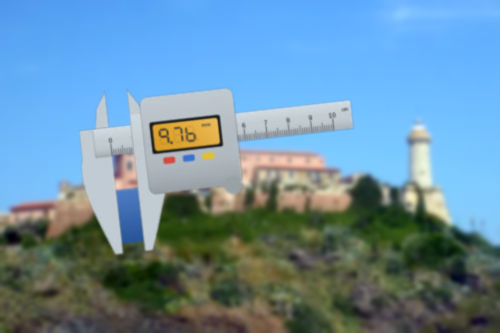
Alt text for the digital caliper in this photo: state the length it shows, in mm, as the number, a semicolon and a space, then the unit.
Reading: 9.76; mm
